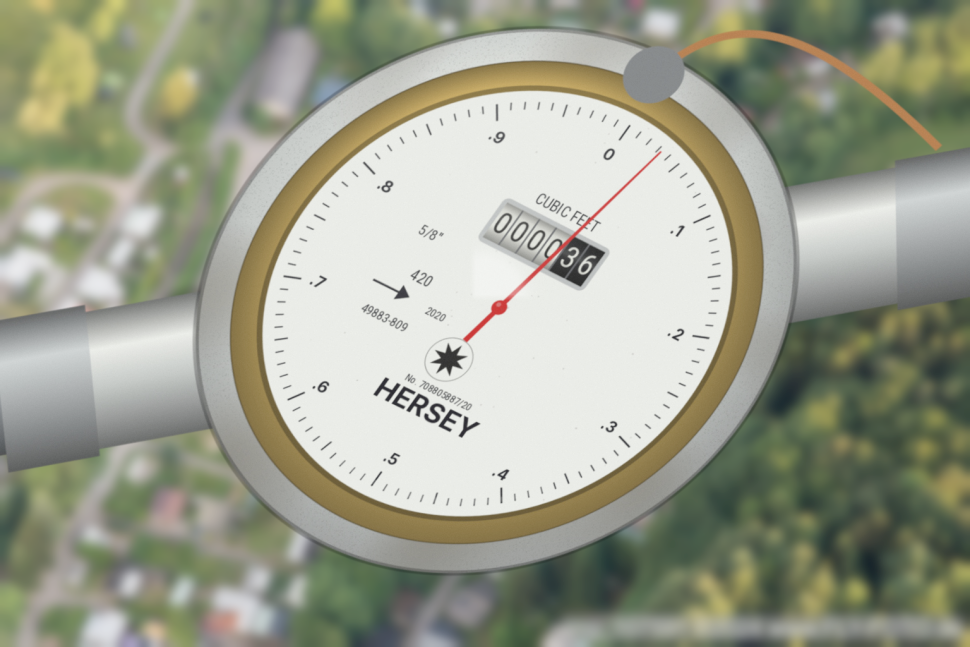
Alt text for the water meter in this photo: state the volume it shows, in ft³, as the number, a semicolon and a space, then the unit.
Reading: 36.03; ft³
